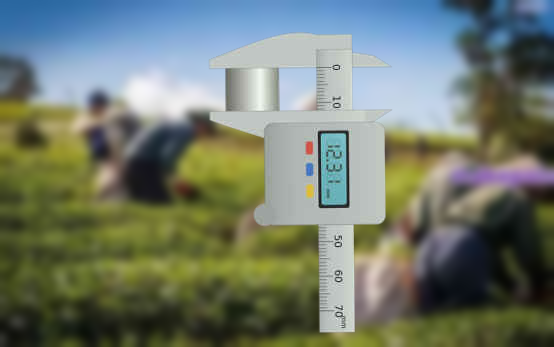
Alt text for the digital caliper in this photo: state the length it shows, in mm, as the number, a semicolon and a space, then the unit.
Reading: 12.31; mm
